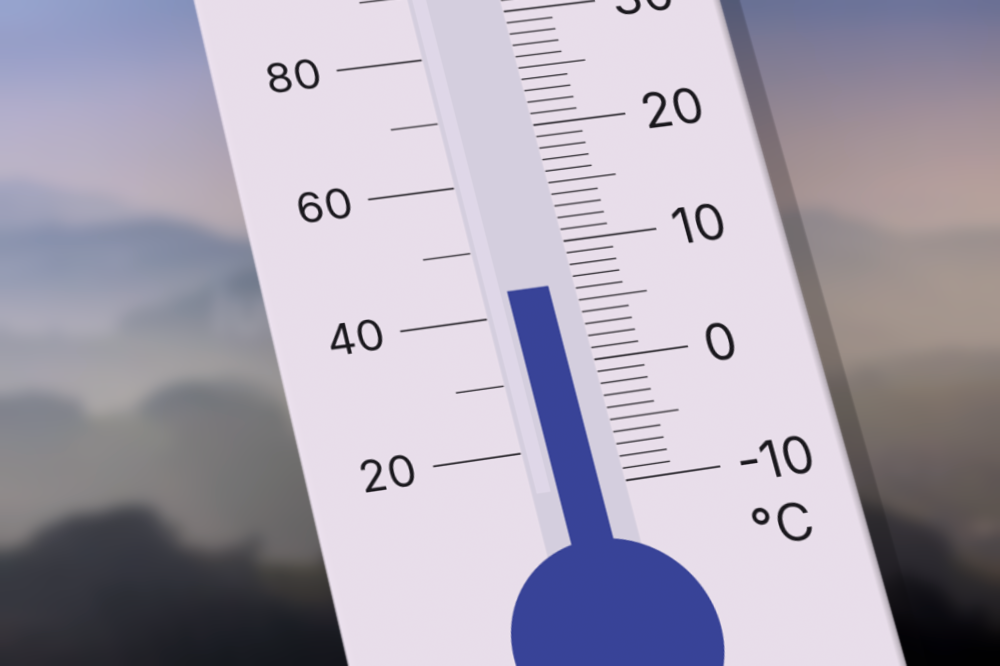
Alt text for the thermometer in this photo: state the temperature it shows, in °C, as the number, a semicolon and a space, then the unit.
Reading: 6.5; °C
